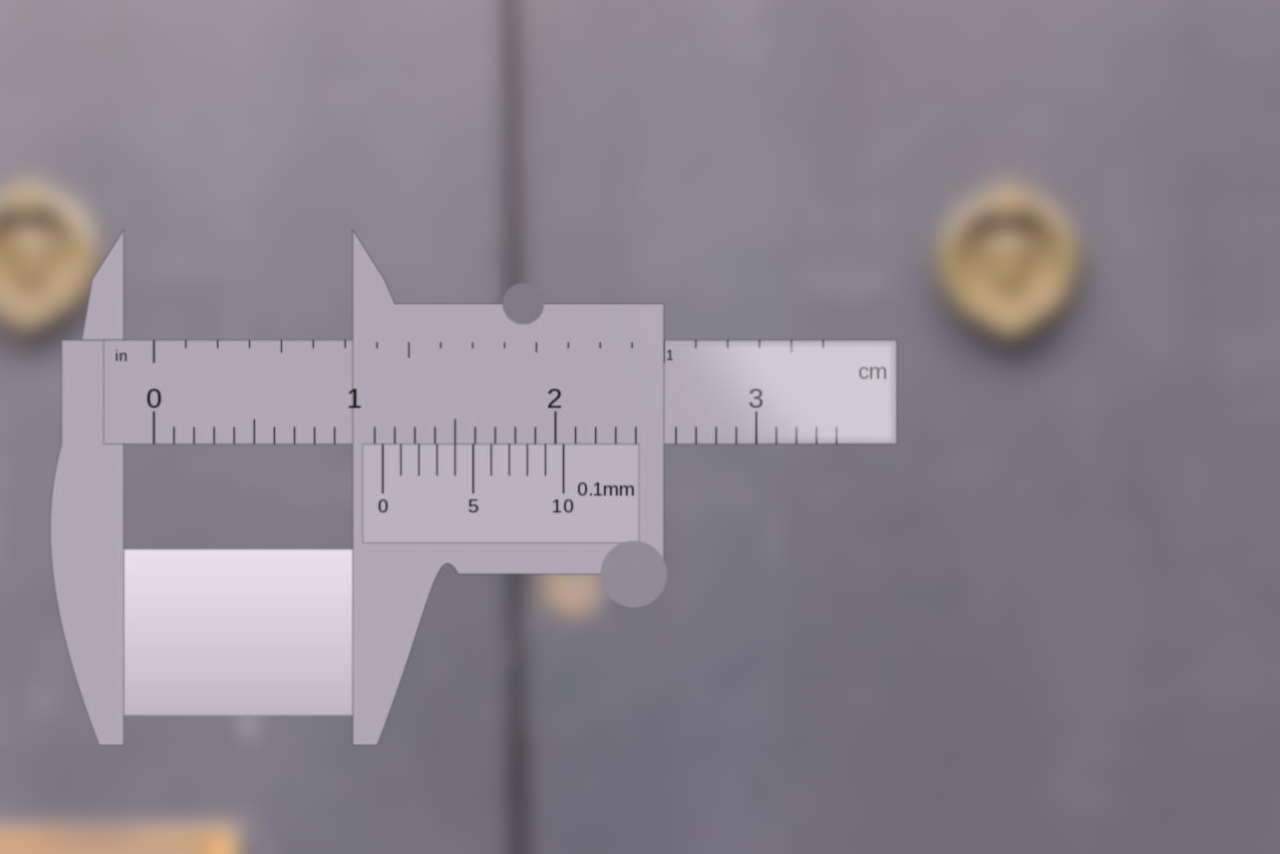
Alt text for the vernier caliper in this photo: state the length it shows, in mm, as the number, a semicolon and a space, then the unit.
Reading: 11.4; mm
